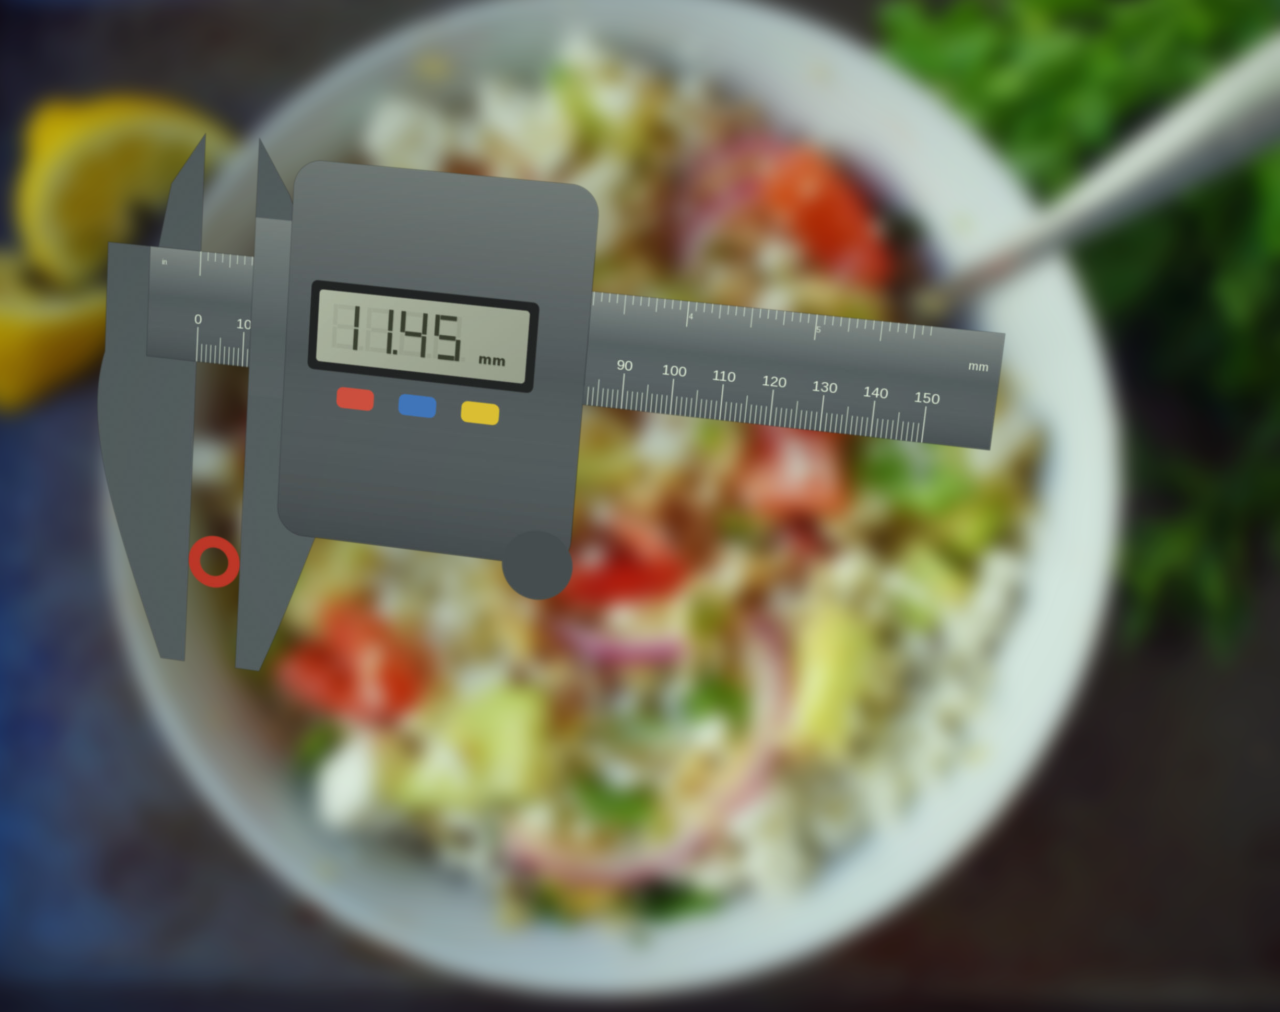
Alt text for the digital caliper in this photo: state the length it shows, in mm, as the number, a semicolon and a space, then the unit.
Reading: 11.45; mm
